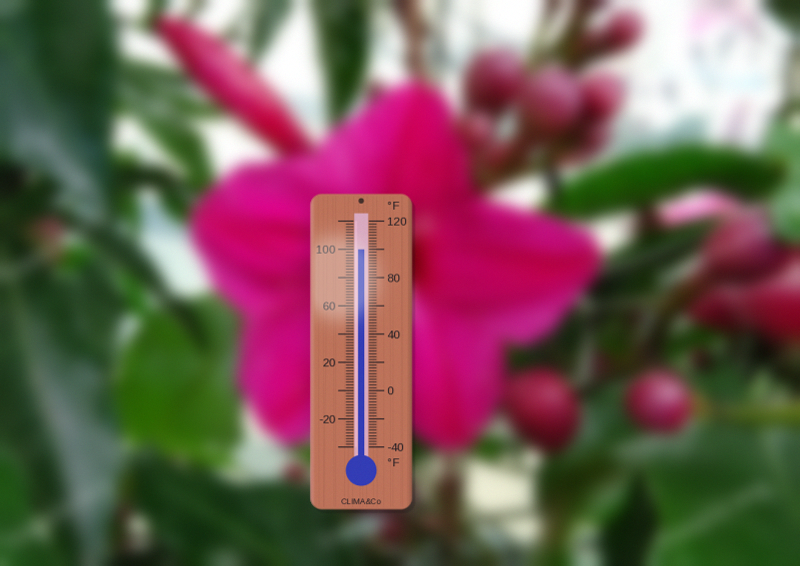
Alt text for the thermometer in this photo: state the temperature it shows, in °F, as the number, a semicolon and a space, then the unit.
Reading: 100; °F
